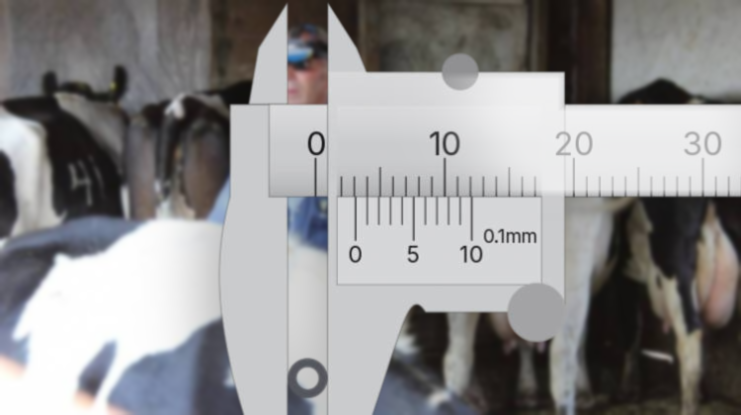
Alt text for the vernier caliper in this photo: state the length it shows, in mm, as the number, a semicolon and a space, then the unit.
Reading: 3.1; mm
